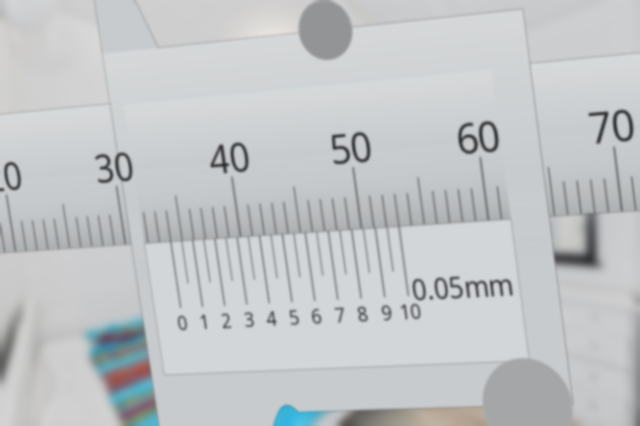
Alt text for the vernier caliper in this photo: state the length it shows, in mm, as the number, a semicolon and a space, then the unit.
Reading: 34.0; mm
